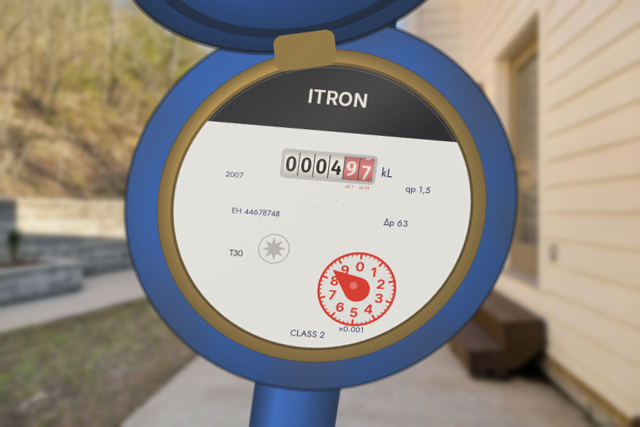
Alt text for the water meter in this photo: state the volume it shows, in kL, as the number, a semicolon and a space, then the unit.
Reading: 4.968; kL
